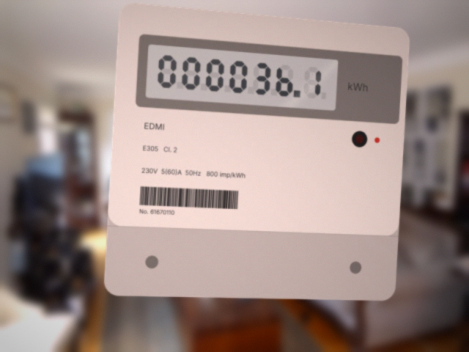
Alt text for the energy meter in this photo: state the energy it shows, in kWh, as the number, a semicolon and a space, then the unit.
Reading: 36.1; kWh
